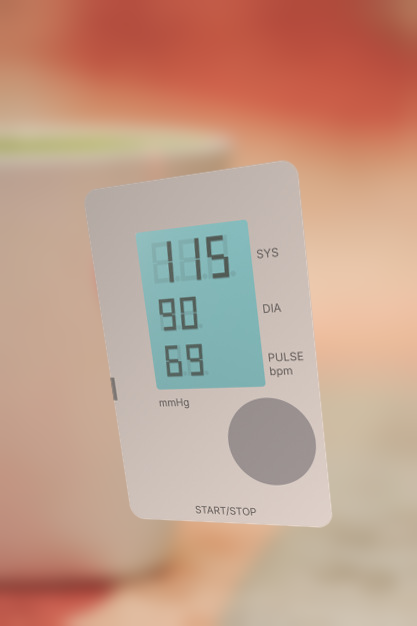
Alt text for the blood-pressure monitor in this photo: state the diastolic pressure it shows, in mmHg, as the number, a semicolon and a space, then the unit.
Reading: 90; mmHg
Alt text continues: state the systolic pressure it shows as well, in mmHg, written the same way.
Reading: 115; mmHg
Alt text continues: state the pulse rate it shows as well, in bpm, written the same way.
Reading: 69; bpm
